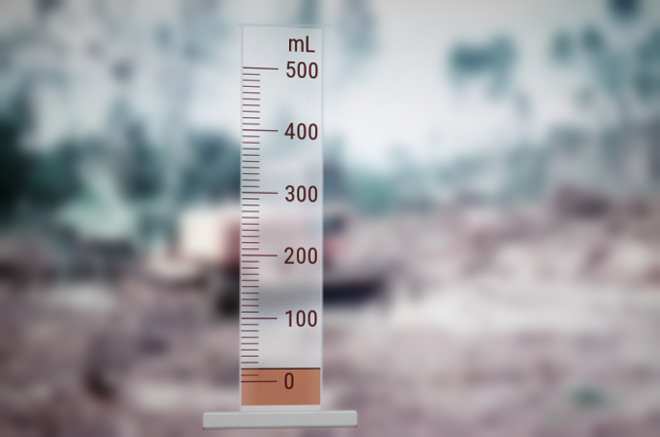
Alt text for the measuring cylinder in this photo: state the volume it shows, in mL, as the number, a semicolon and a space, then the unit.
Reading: 20; mL
